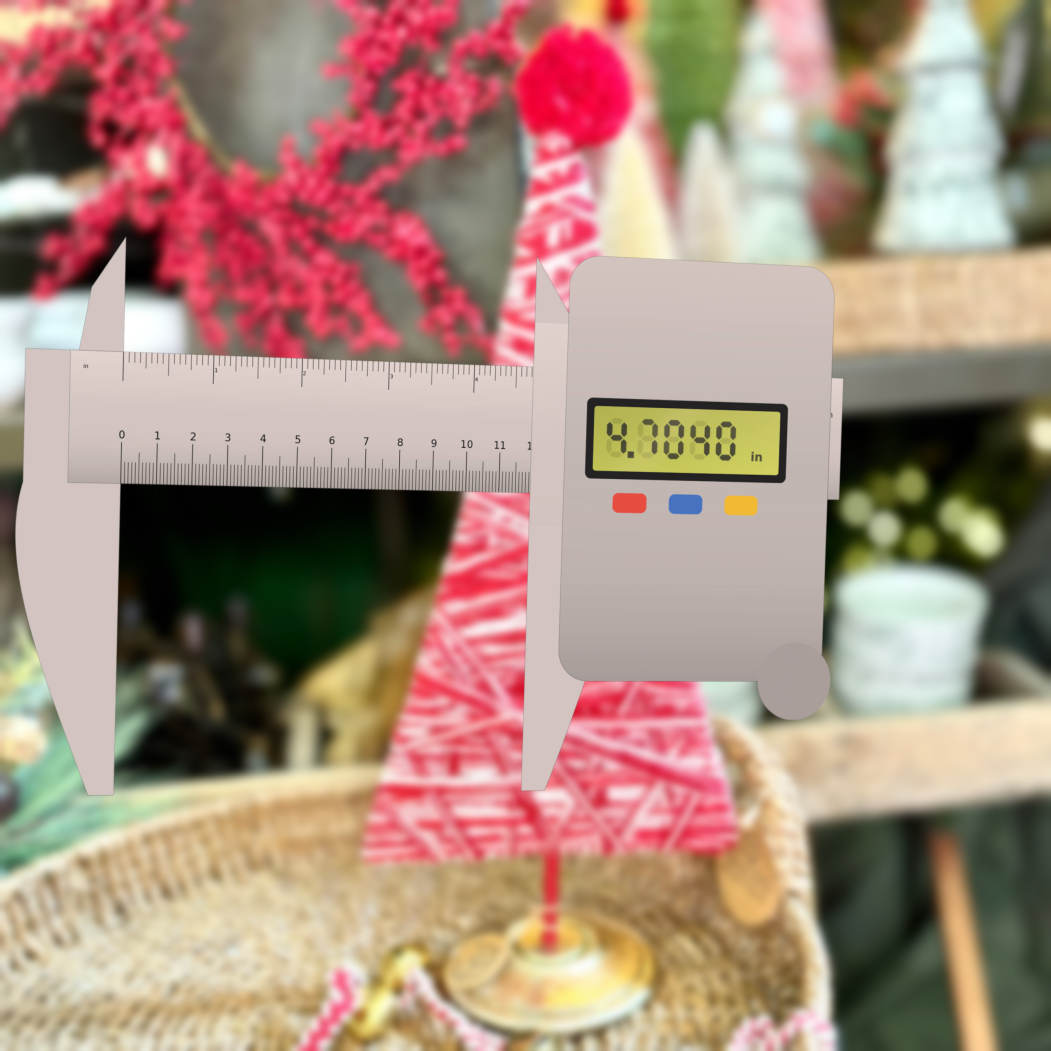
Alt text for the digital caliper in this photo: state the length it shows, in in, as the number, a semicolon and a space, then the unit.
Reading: 4.7040; in
